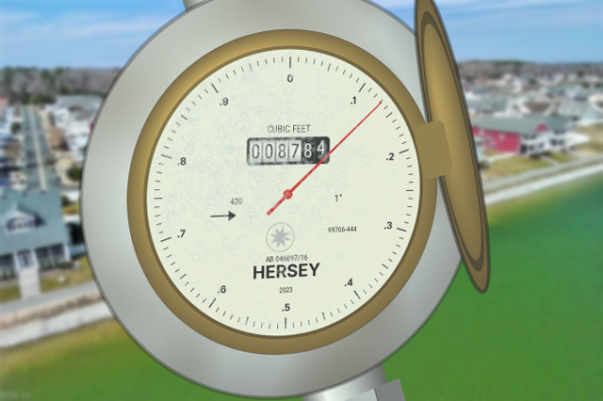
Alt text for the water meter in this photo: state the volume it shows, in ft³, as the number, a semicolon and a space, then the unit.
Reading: 8784.13; ft³
